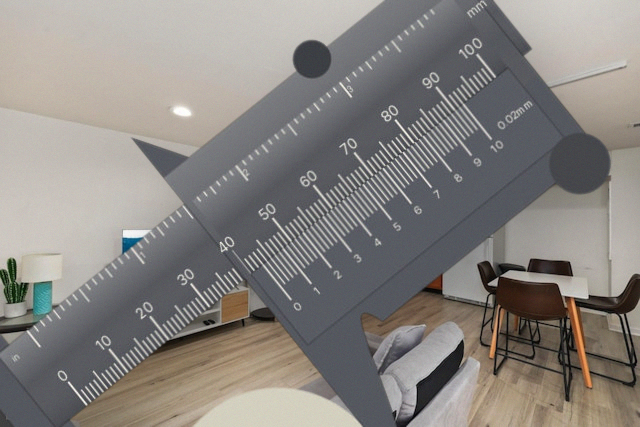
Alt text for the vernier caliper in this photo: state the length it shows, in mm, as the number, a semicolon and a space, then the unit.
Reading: 43.0; mm
